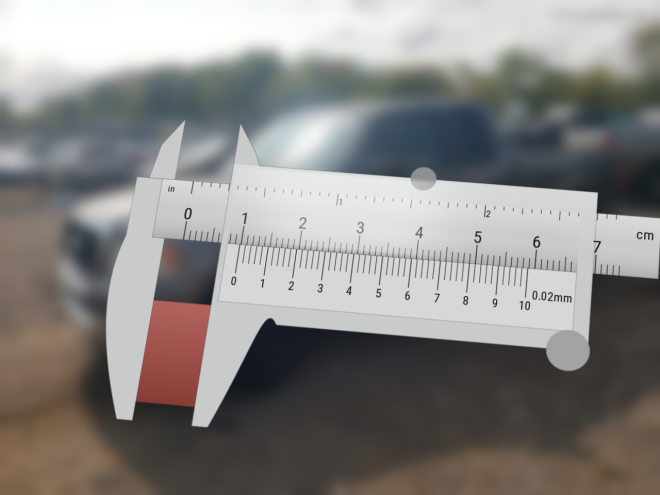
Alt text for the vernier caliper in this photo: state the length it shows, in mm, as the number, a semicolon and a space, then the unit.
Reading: 9.8; mm
